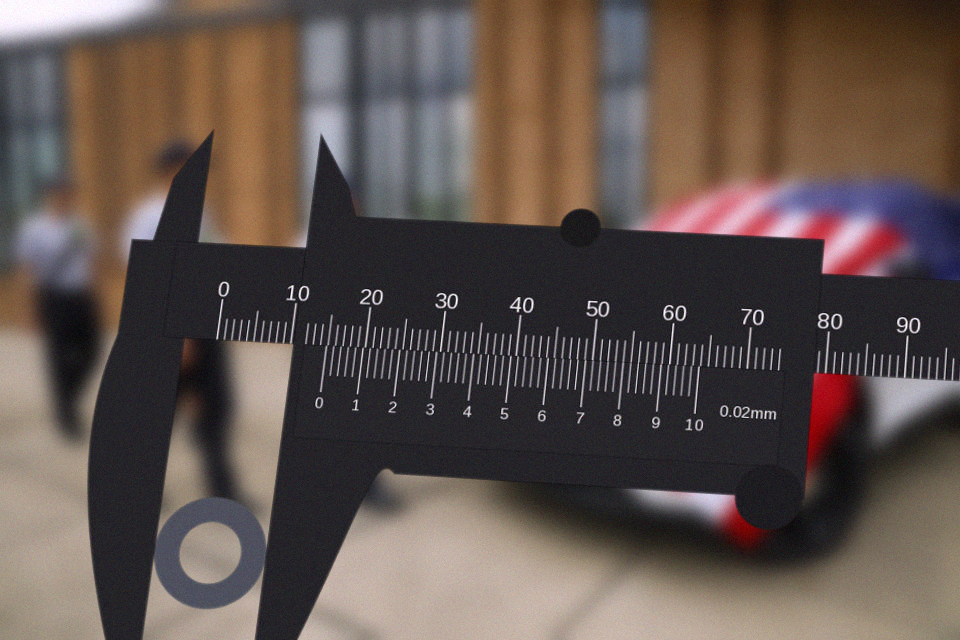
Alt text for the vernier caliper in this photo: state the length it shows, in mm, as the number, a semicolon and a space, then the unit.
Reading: 14.8; mm
